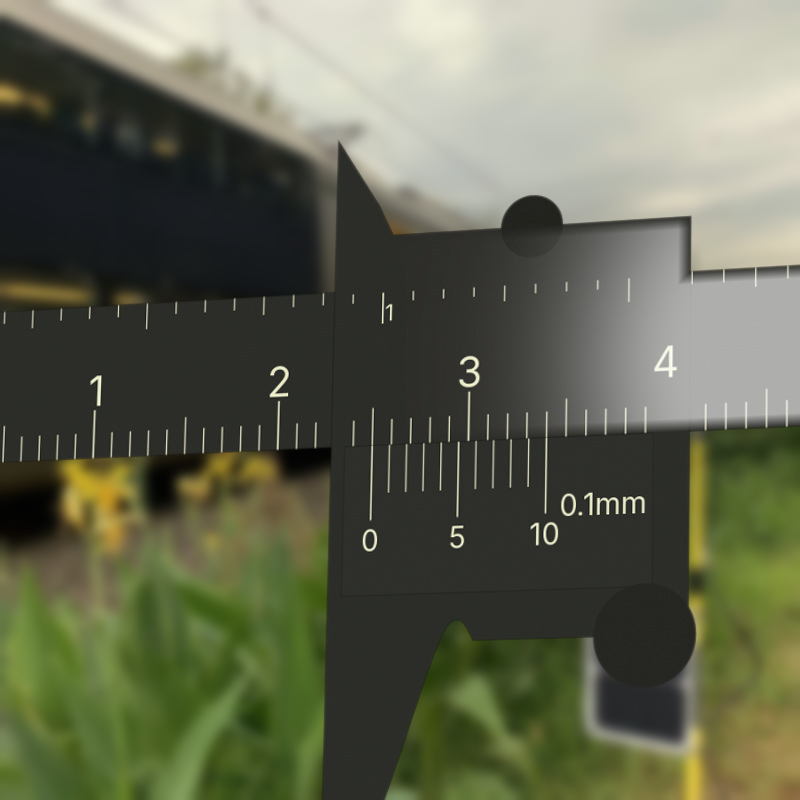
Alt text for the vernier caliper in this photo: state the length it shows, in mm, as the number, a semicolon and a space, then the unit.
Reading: 25.0; mm
